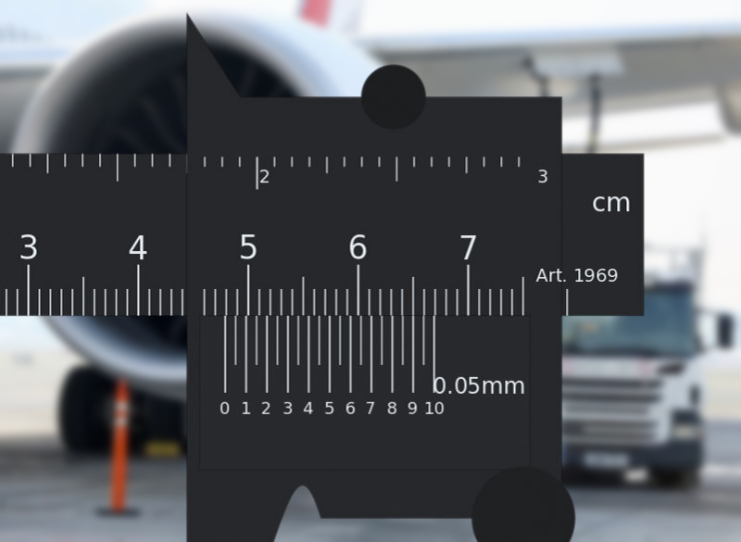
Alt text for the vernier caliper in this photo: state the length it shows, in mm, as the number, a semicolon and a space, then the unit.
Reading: 47.9; mm
